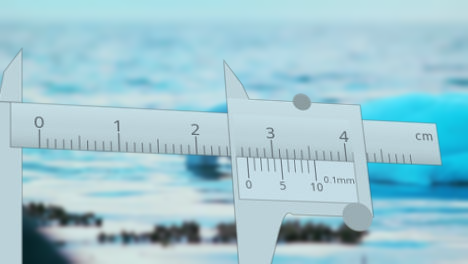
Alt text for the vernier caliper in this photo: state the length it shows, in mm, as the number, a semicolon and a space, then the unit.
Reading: 26.6; mm
